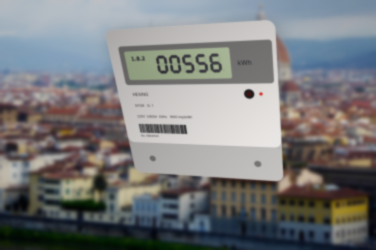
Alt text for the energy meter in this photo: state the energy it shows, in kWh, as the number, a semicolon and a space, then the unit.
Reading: 556; kWh
